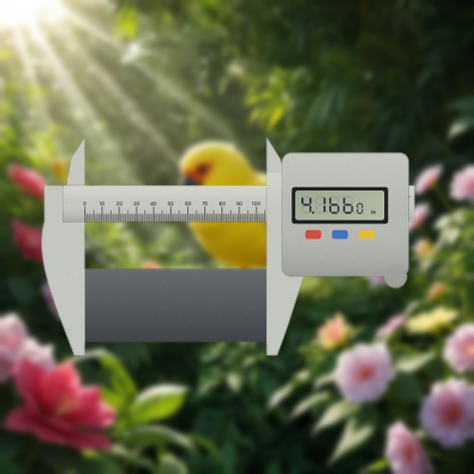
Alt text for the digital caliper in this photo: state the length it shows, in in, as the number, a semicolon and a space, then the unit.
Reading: 4.1660; in
